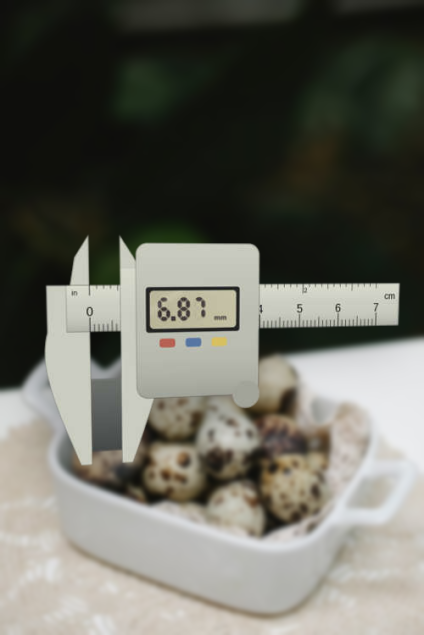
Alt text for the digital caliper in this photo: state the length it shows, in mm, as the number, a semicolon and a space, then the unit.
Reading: 6.87; mm
